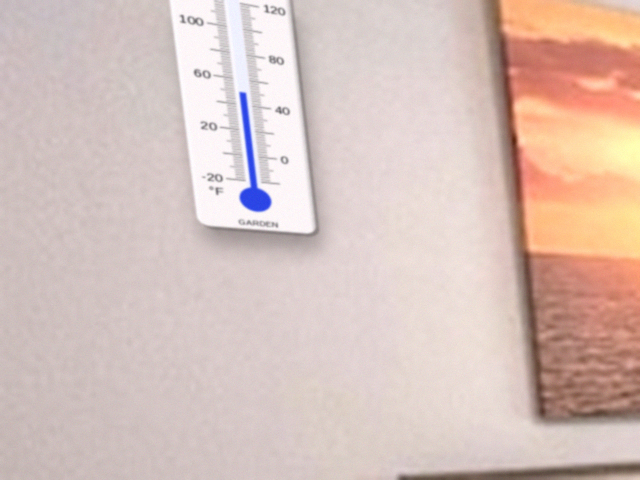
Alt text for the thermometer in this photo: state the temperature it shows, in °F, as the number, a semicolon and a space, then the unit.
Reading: 50; °F
